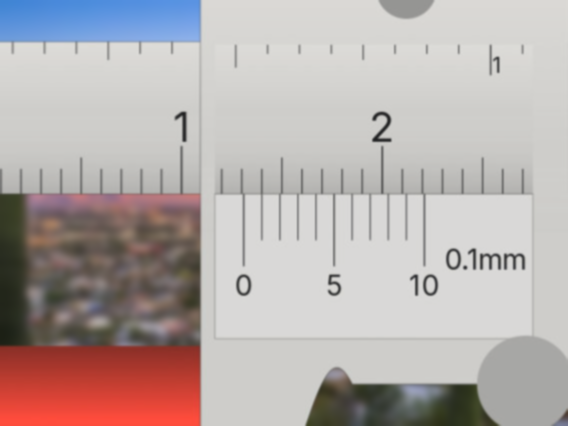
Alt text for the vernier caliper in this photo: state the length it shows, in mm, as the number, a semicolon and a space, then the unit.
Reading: 13.1; mm
